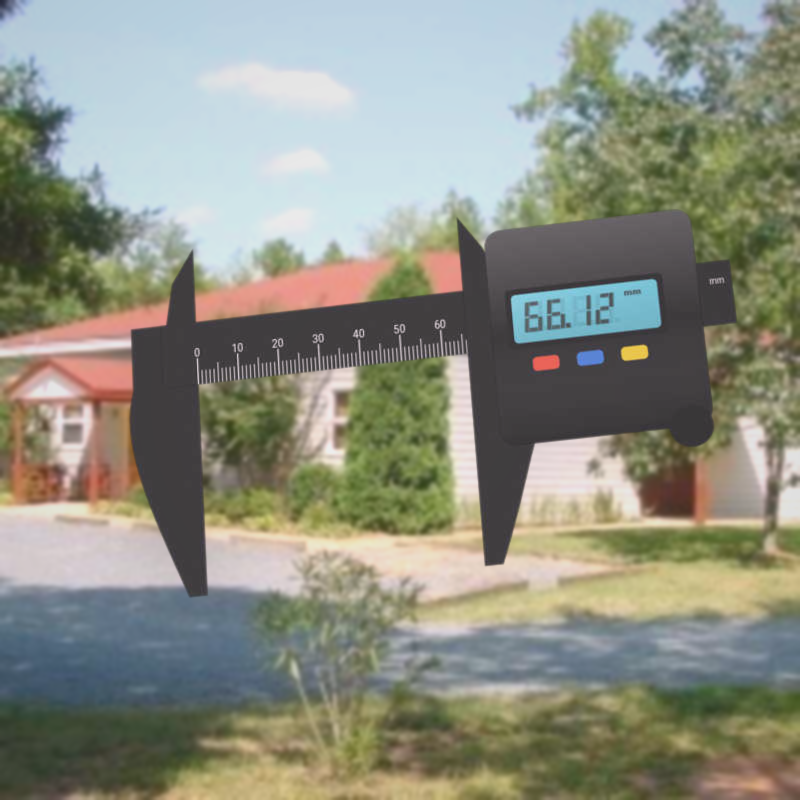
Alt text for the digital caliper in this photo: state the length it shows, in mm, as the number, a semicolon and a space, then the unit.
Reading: 66.12; mm
